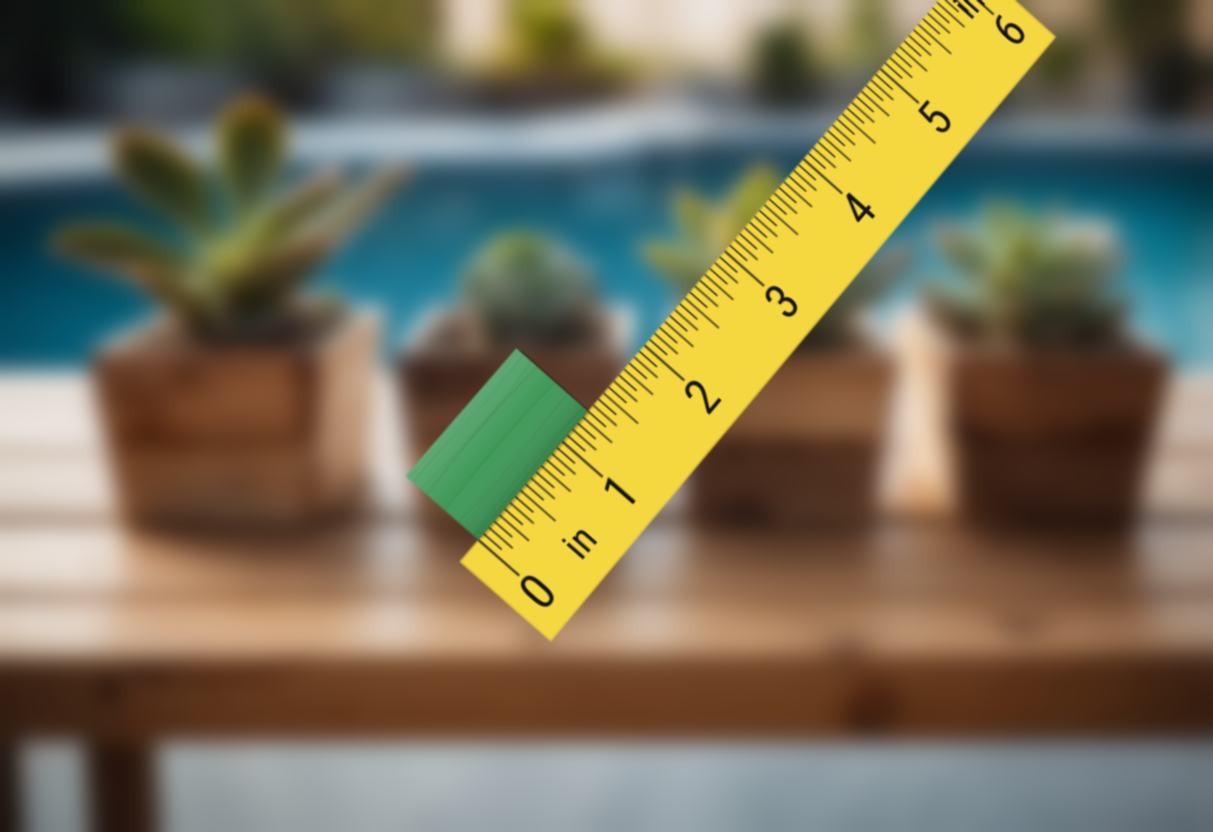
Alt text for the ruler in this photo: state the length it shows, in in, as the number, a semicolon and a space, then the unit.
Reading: 1.3125; in
